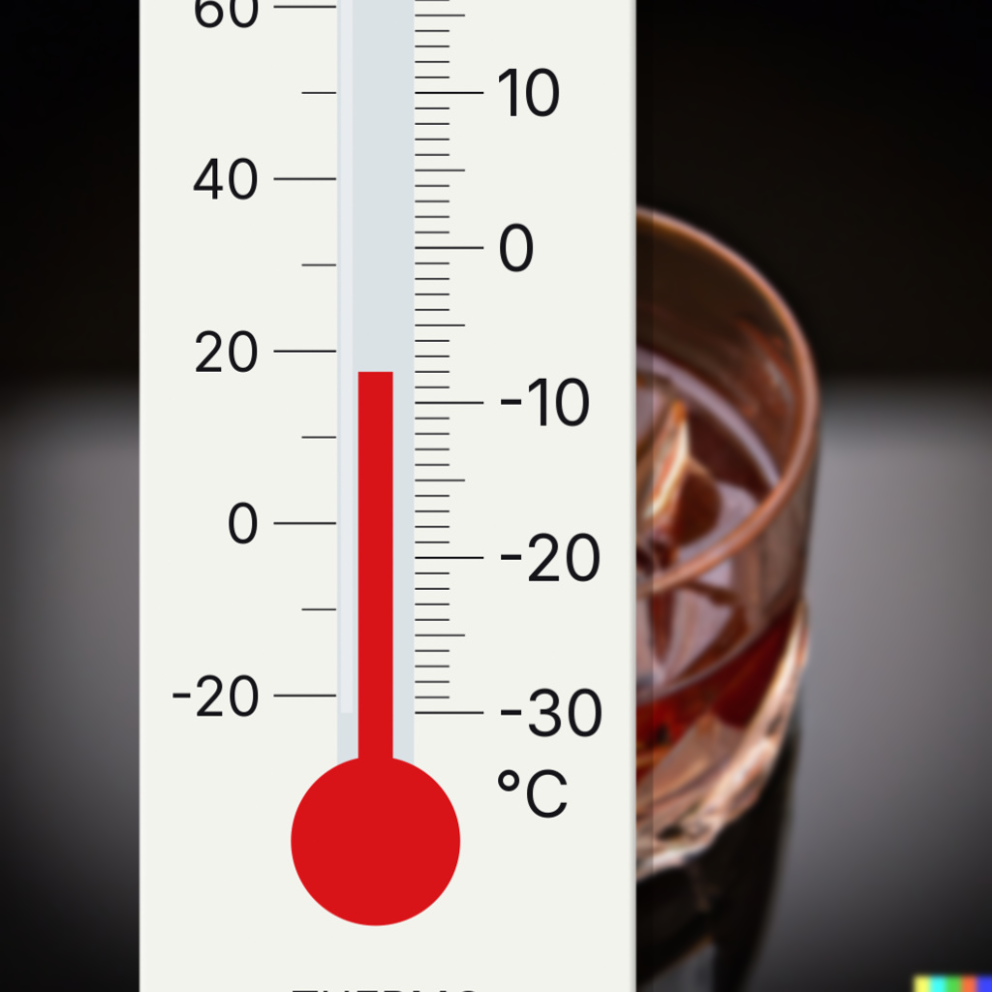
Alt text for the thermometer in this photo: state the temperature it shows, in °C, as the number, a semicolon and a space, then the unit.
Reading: -8; °C
